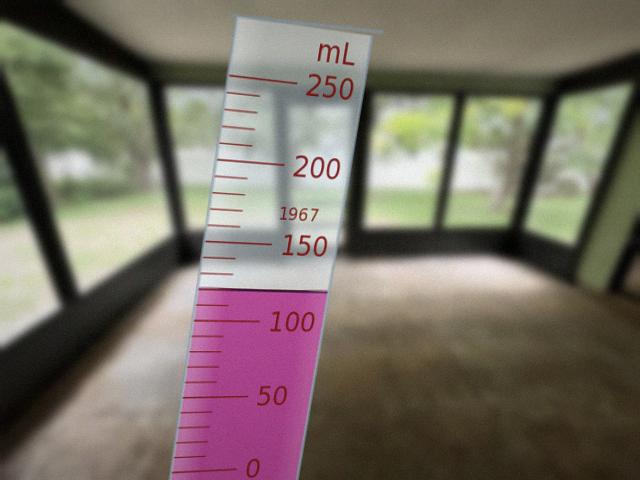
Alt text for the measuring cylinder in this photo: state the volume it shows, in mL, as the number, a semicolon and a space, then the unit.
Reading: 120; mL
